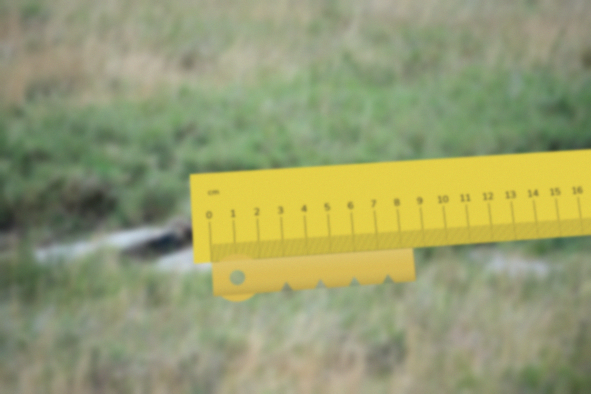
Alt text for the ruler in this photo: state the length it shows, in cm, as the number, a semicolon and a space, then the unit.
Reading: 8.5; cm
